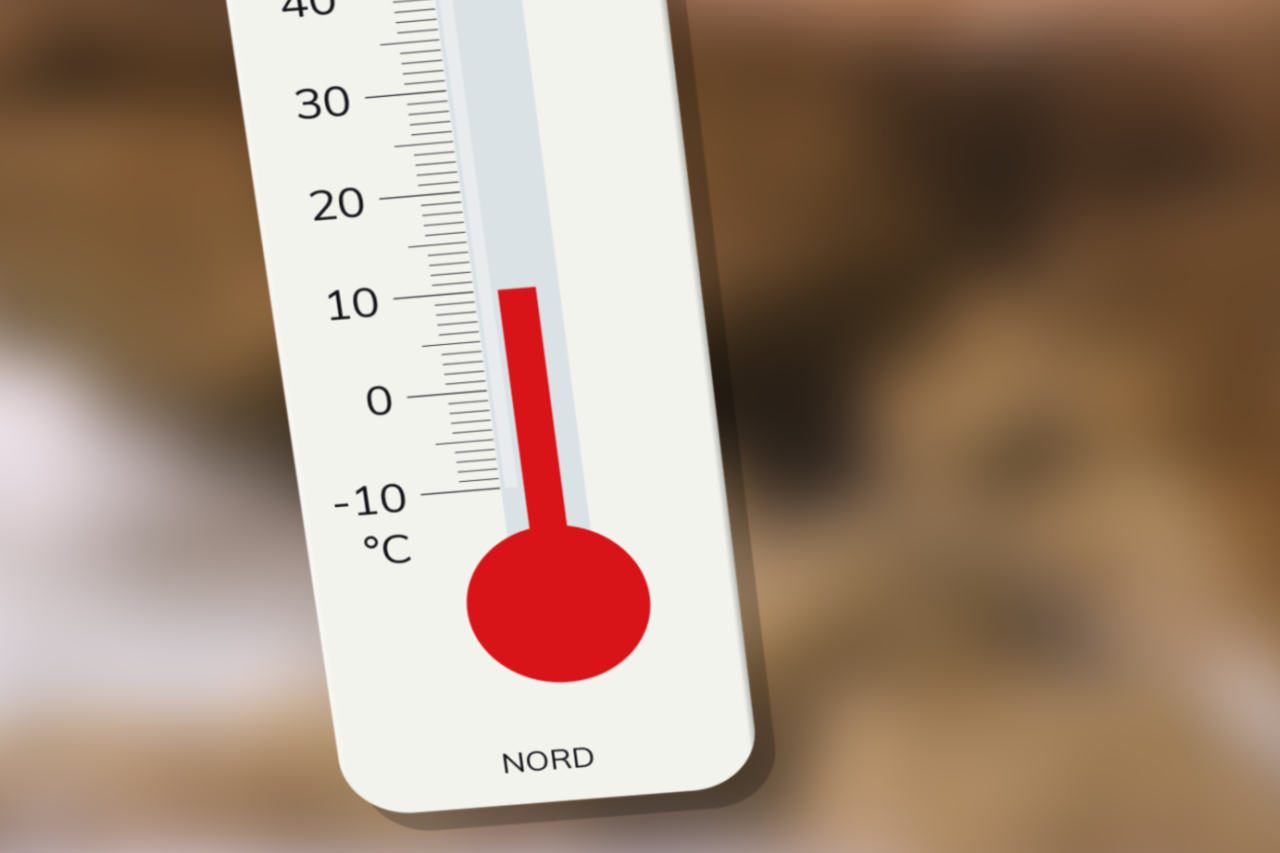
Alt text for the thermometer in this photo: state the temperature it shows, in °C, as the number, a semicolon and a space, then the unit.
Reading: 10; °C
